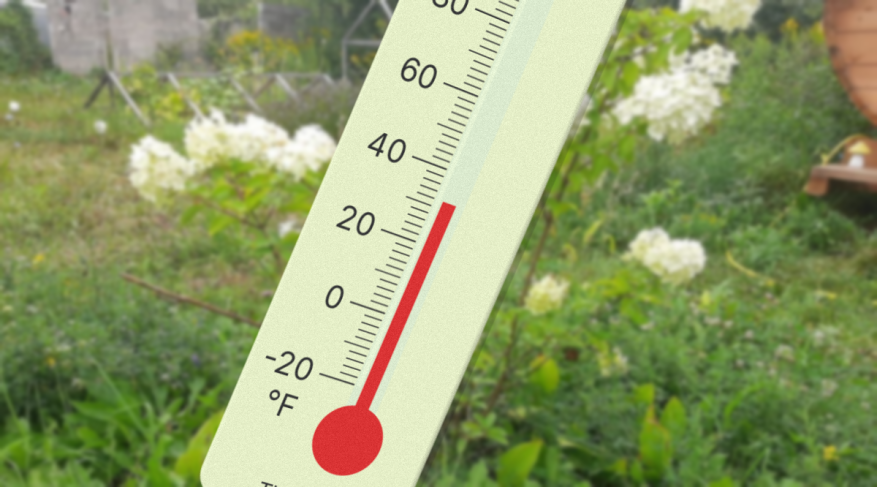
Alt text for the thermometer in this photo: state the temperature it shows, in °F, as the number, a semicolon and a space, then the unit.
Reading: 32; °F
